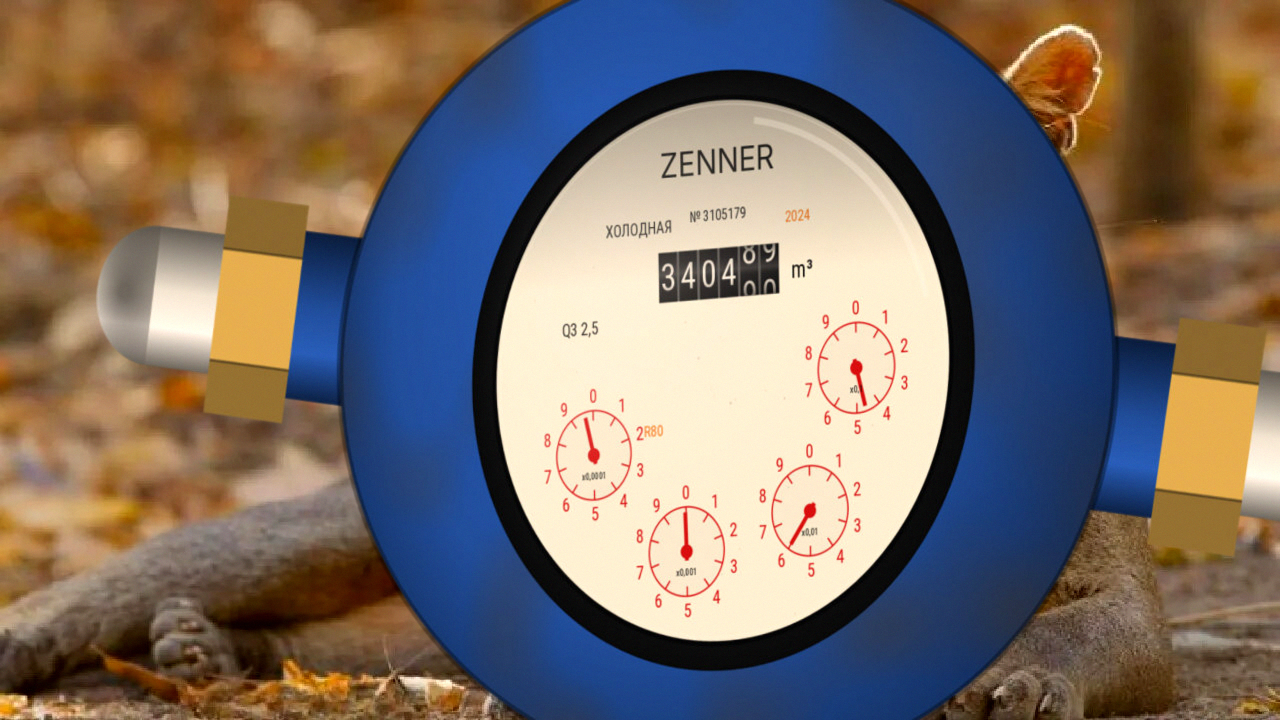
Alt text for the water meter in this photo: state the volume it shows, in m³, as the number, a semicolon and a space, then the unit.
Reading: 340489.4599; m³
